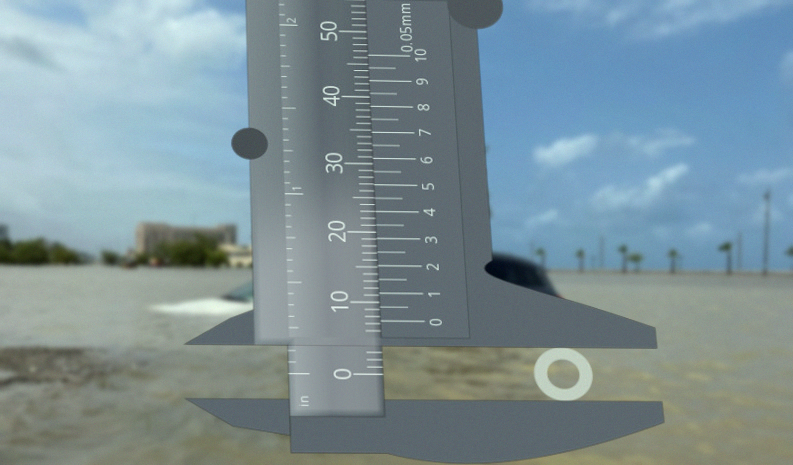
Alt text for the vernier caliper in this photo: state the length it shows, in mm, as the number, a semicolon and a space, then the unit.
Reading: 7.4; mm
